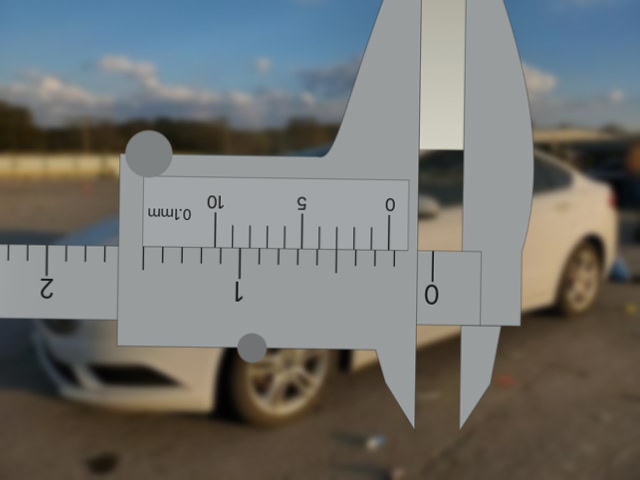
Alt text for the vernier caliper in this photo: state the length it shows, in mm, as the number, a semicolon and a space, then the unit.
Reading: 2.3; mm
